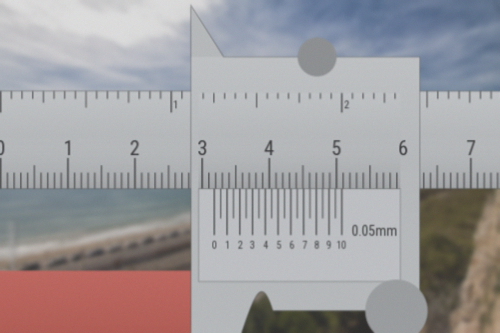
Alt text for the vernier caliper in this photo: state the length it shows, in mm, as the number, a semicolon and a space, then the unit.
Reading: 31.8; mm
